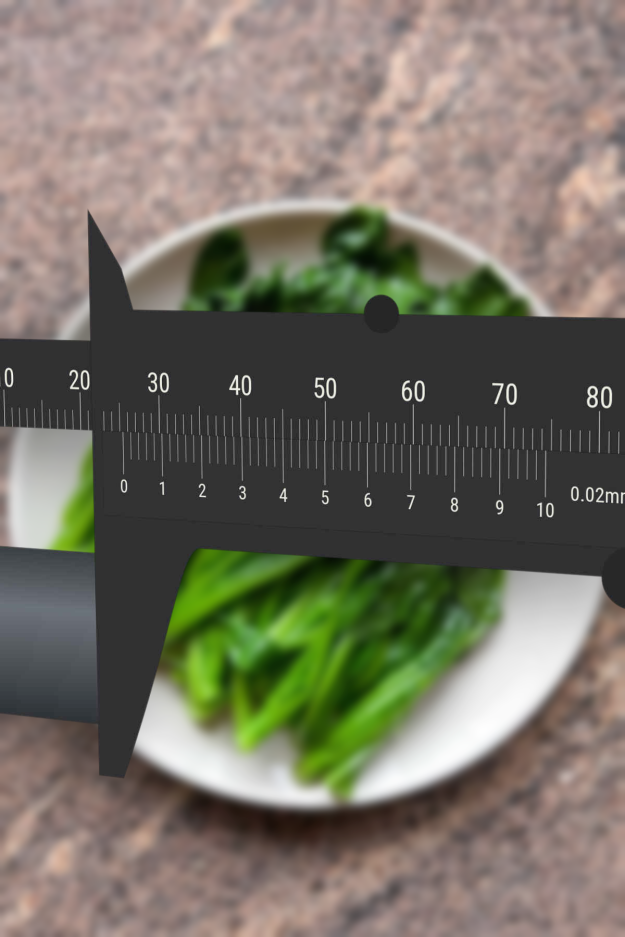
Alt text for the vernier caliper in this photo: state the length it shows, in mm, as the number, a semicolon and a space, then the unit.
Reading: 25.4; mm
